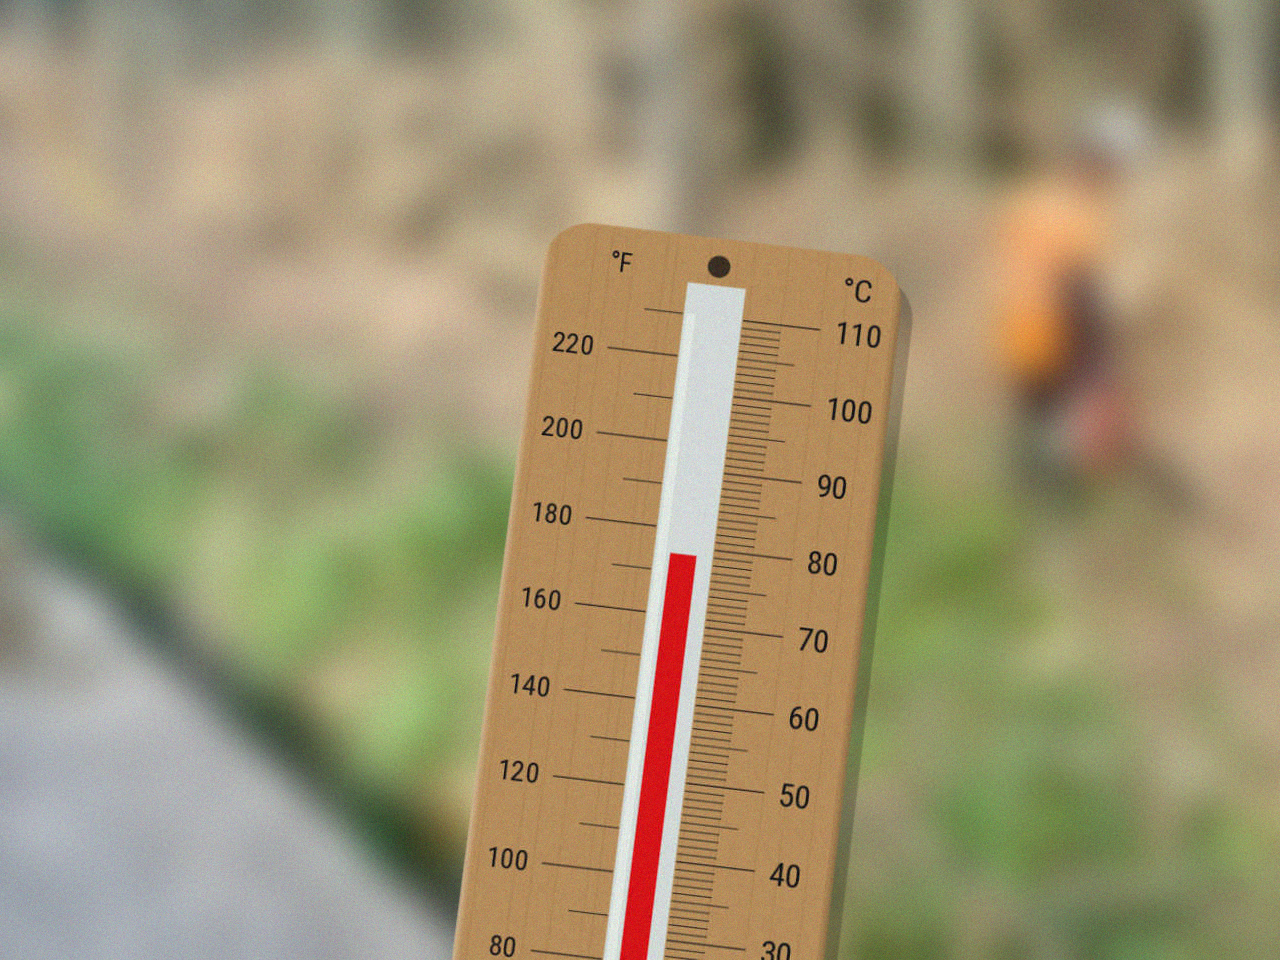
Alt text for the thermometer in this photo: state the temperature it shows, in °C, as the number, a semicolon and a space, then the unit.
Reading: 79; °C
